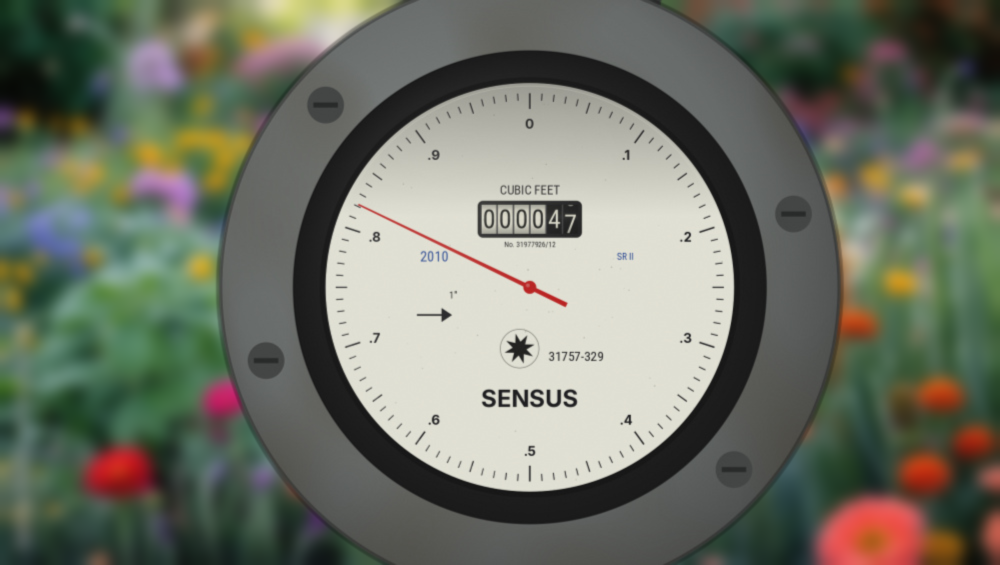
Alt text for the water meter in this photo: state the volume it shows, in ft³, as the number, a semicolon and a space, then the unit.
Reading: 46.82; ft³
